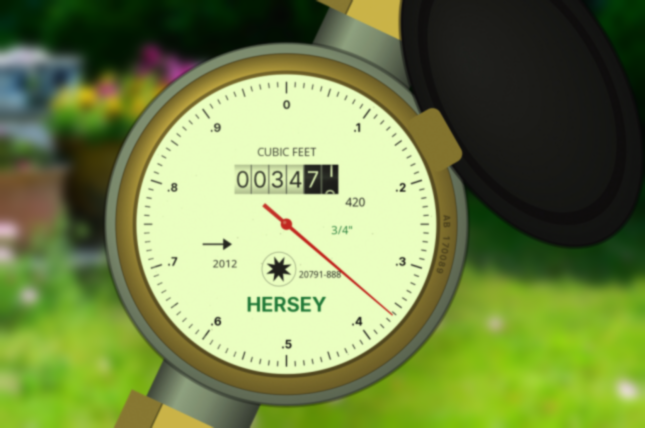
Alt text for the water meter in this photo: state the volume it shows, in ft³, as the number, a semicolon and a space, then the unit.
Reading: 3471.36; ft³
